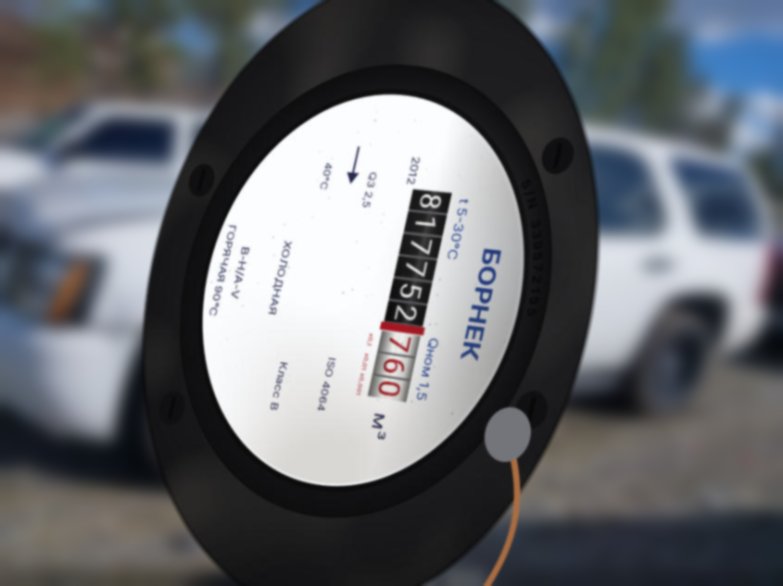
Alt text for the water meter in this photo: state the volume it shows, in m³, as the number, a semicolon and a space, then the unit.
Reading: 817752.760; m³
